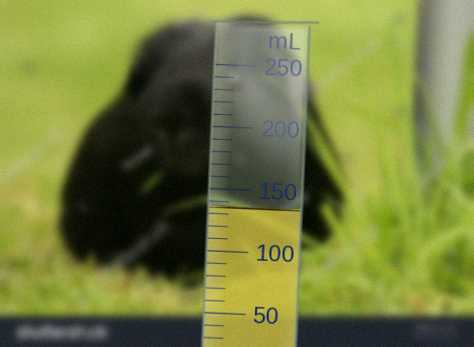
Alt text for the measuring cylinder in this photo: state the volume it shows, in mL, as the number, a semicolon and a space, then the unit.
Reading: 135; mL
